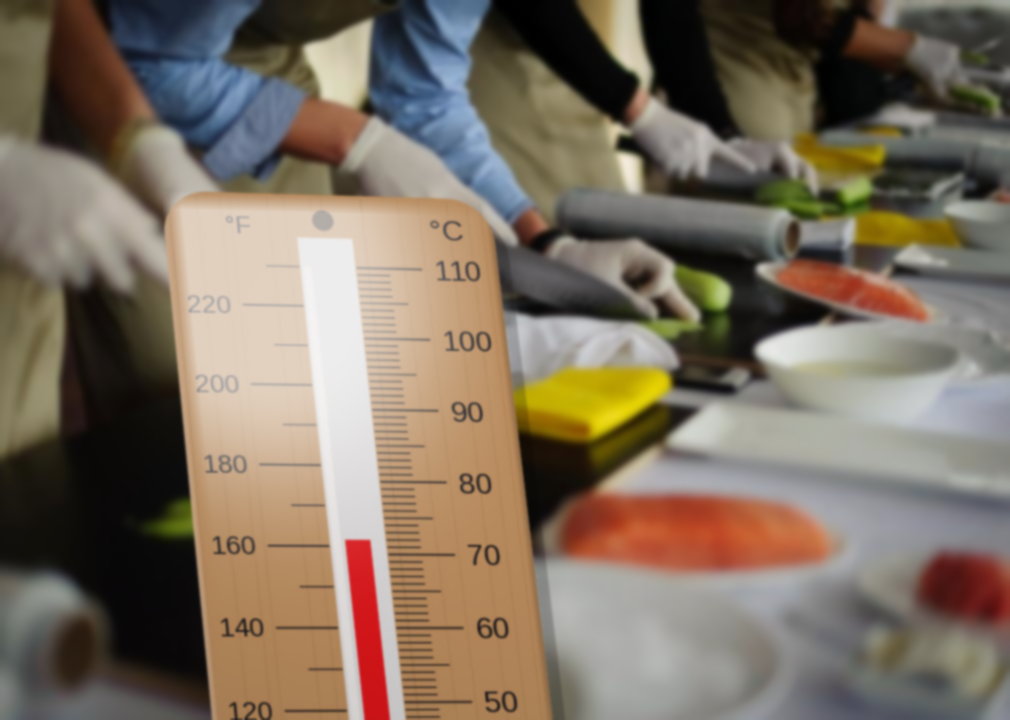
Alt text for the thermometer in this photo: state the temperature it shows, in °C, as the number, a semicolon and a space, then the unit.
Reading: 72; °C
